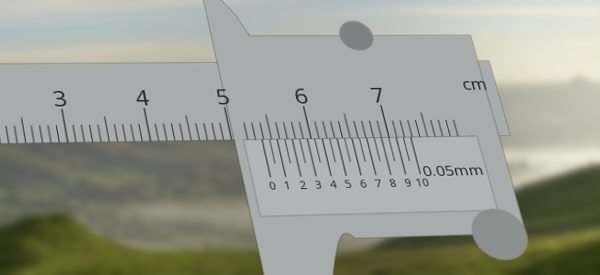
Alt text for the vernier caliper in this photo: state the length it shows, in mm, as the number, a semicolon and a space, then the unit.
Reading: 53.8; mm
